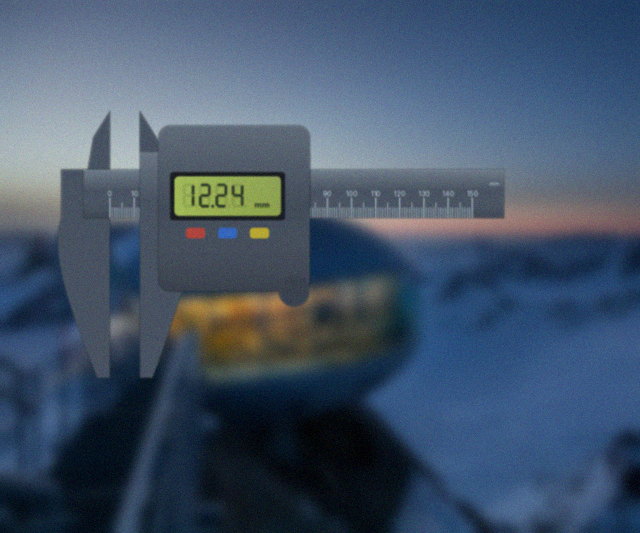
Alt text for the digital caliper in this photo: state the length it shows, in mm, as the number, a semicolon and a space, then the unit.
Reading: 12.24; mm
